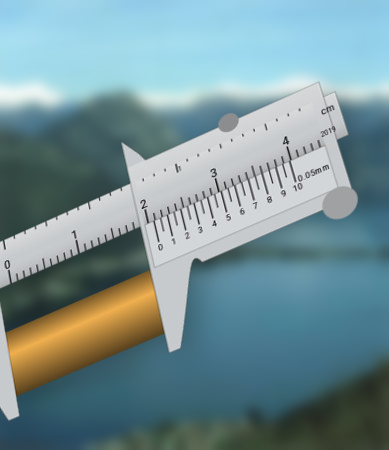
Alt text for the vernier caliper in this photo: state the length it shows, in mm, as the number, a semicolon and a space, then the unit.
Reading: 20.8; mm
